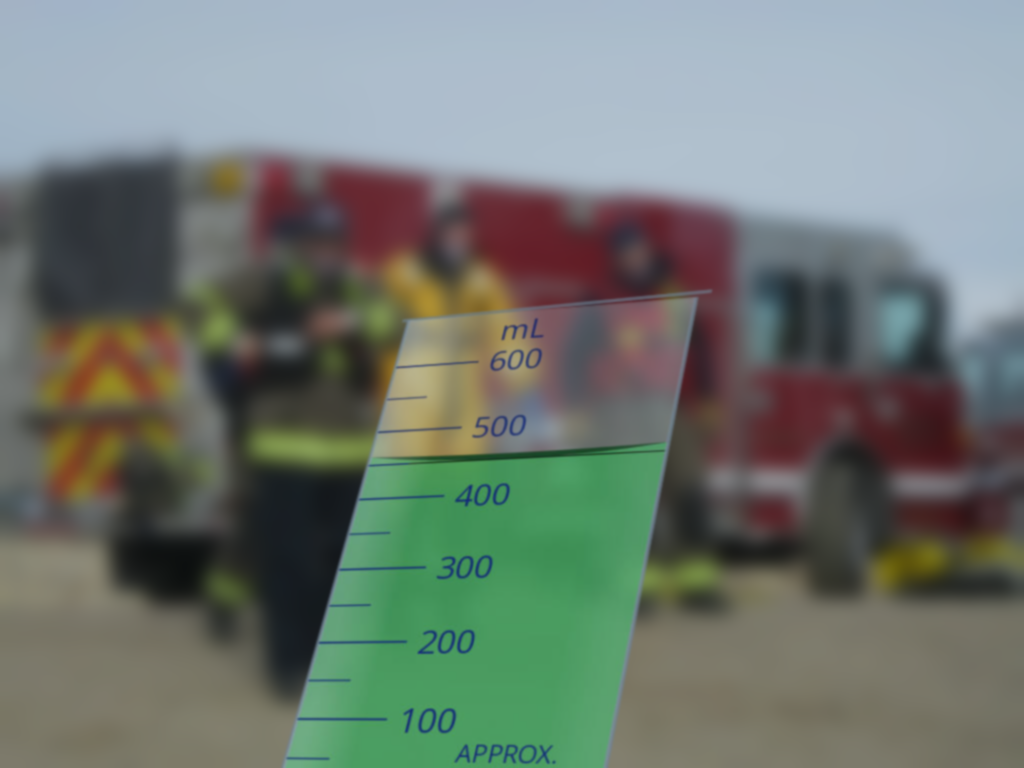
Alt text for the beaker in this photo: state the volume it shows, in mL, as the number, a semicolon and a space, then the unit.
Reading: 450; mL
